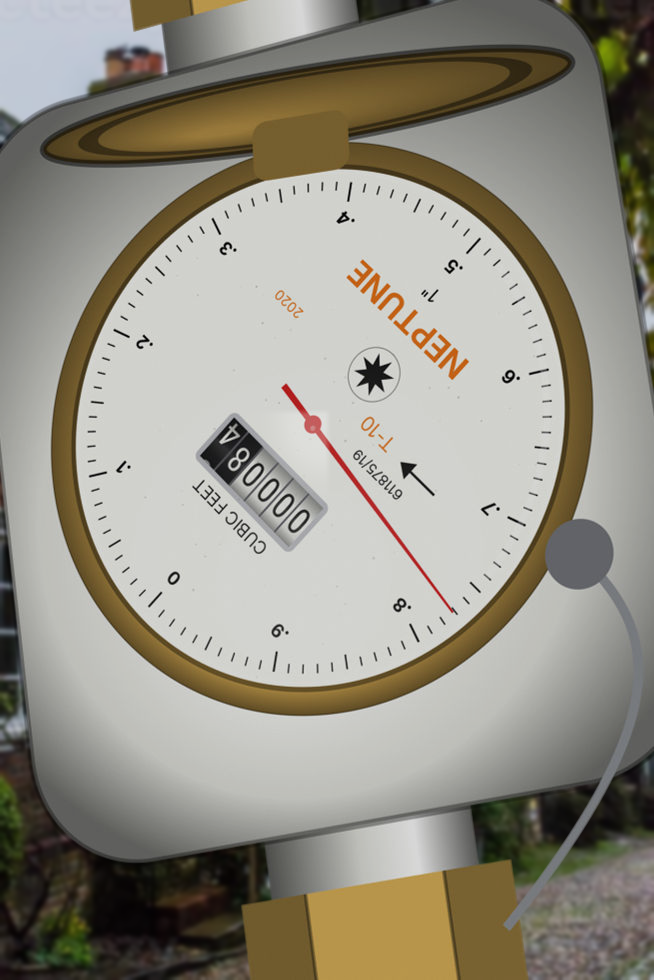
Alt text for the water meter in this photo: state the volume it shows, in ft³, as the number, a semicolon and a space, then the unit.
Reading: 83.77; ft³
